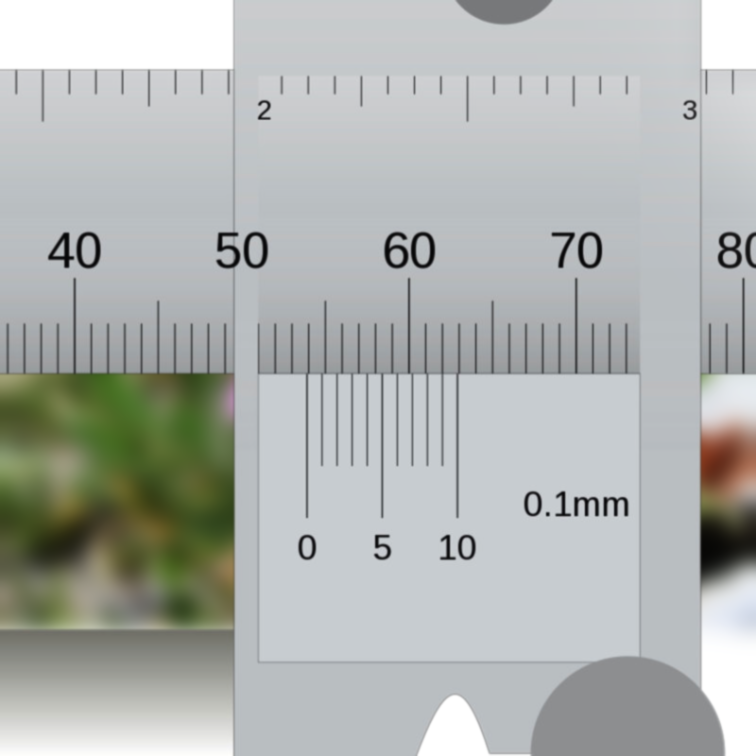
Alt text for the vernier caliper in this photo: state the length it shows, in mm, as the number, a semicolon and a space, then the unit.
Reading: 53.9; mm
